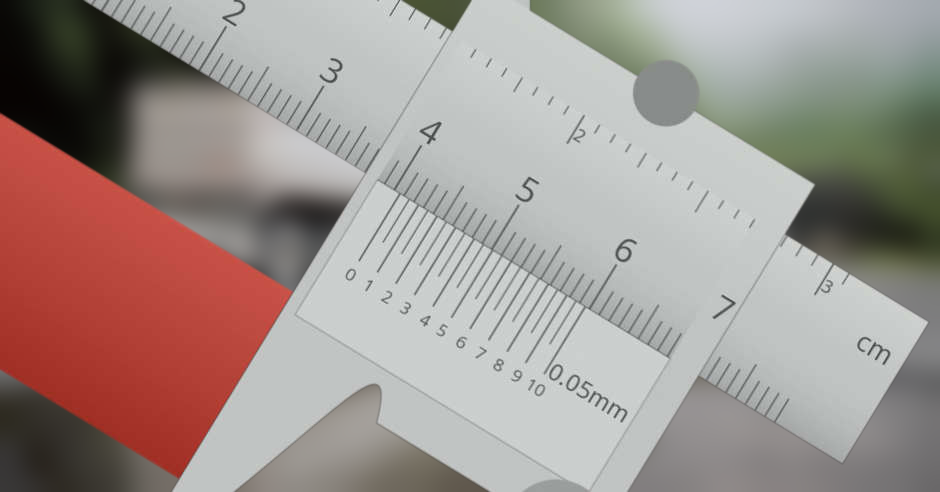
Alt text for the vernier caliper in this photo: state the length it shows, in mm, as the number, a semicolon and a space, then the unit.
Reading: 40.6; mm
